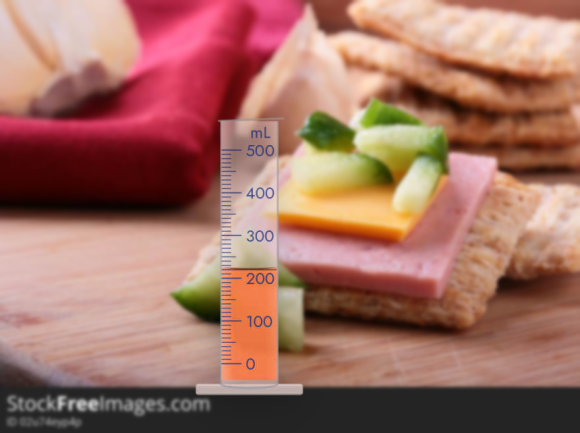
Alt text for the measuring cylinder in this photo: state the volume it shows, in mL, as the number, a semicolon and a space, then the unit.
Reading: 220; mL
